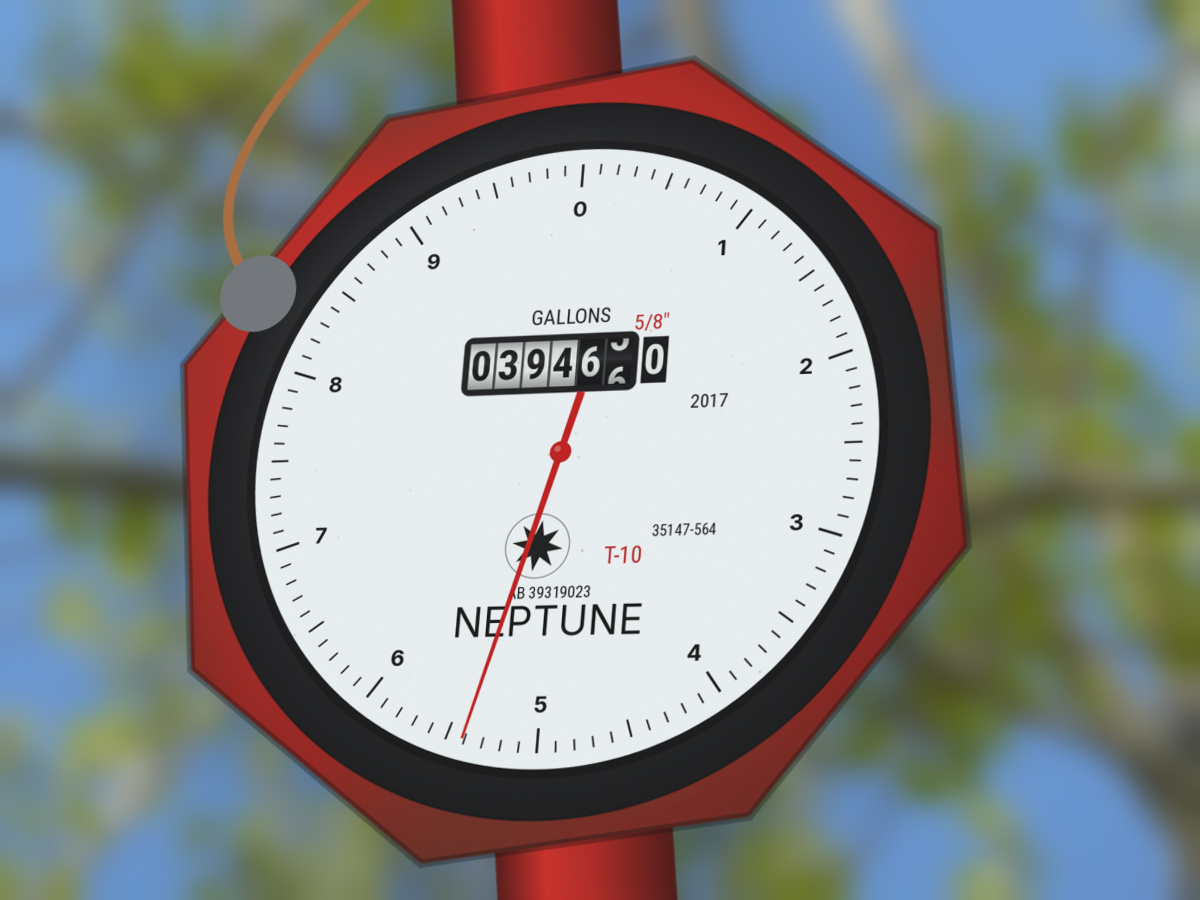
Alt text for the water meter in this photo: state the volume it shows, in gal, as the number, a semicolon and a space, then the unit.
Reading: 394655.4; gal
